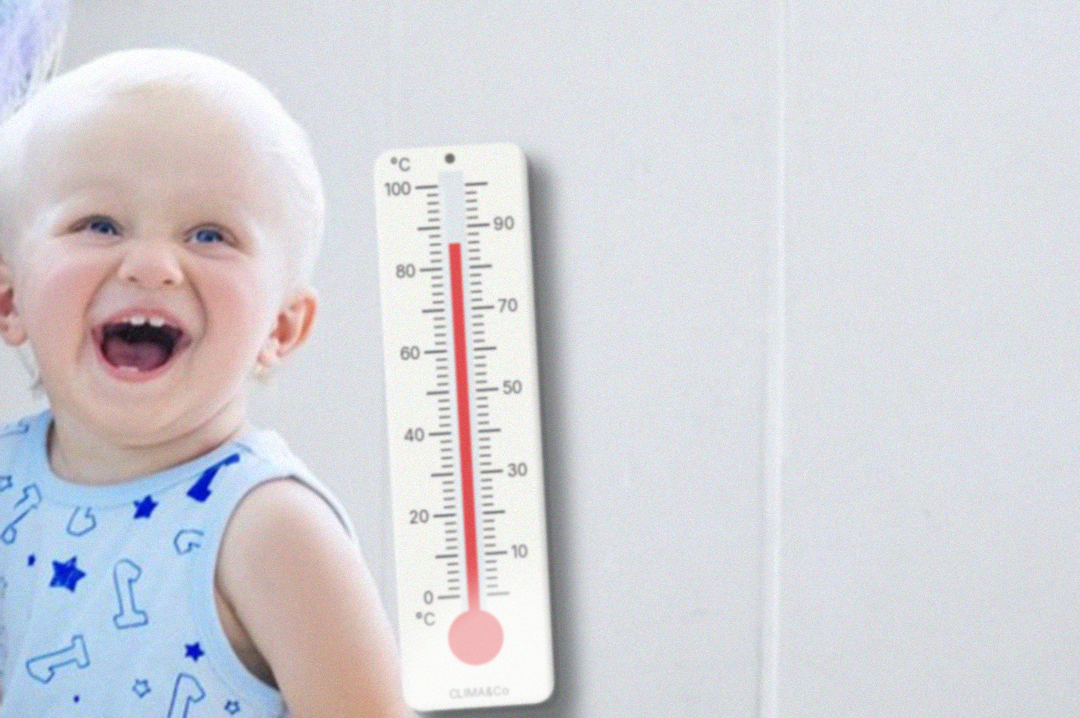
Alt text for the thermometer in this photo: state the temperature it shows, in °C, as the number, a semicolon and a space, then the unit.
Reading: 86; °C
